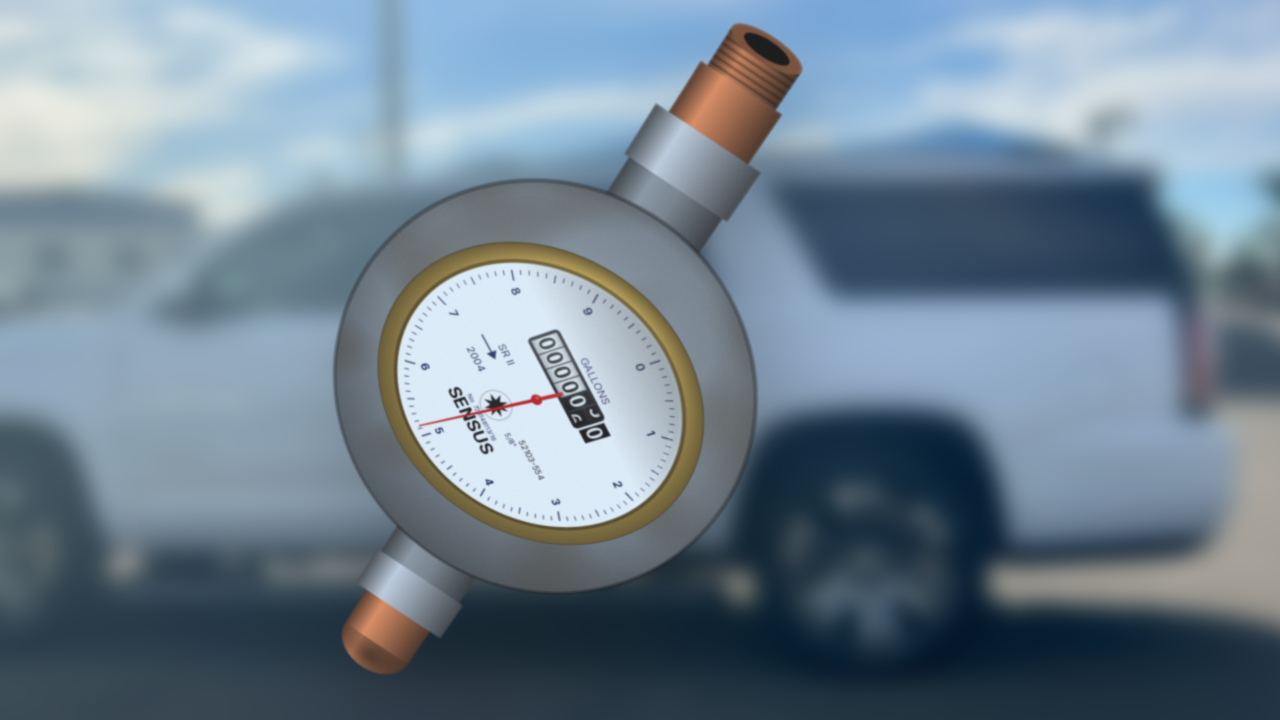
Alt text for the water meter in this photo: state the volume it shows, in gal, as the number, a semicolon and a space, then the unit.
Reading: 55.1; gal
